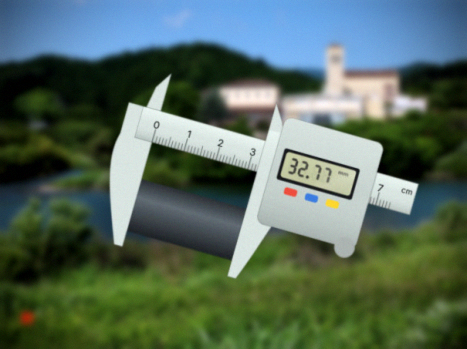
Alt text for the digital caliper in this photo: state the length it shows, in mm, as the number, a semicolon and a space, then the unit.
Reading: 32.77; mm
